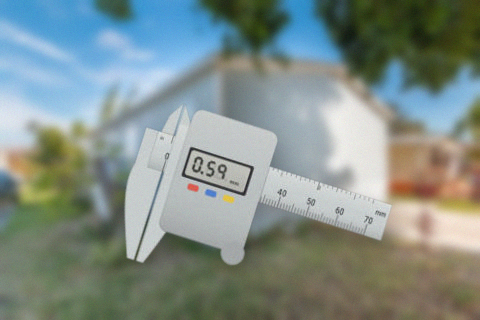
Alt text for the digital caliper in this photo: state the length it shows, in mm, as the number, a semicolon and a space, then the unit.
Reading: 0.59; mm
